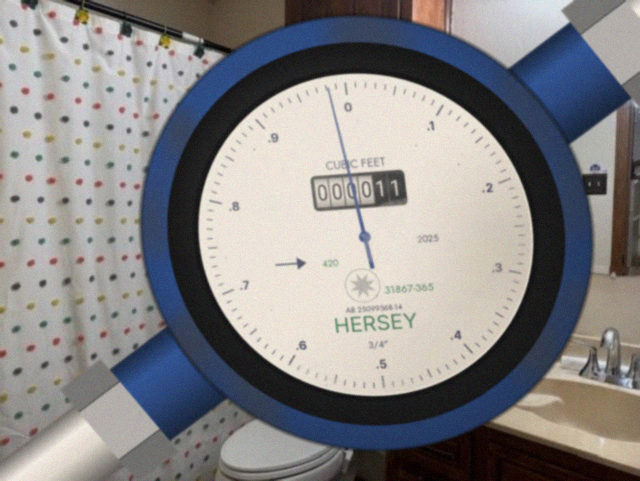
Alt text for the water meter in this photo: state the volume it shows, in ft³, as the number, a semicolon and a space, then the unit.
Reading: 10.98; ft³
